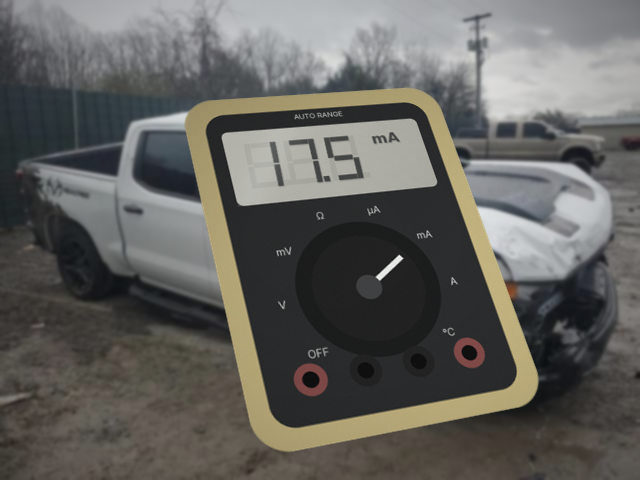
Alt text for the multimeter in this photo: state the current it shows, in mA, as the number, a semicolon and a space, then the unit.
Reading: 17.5; mA
